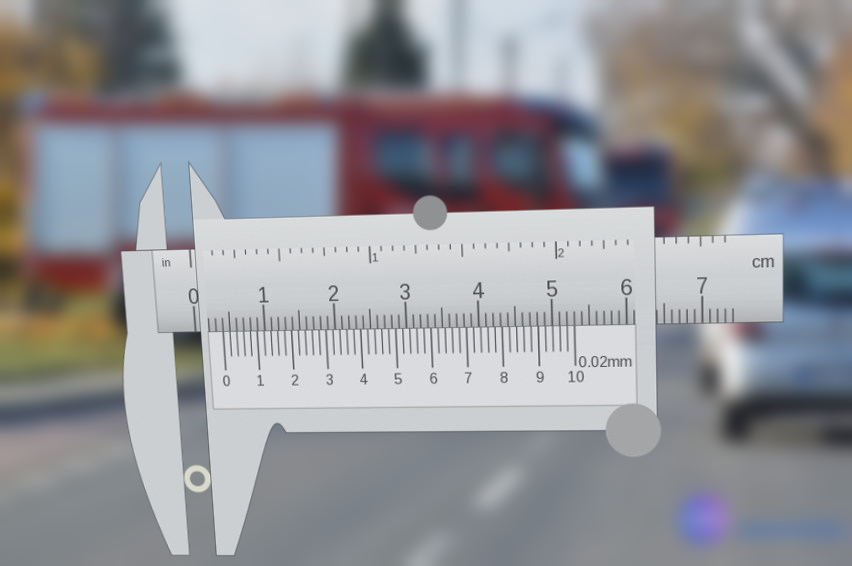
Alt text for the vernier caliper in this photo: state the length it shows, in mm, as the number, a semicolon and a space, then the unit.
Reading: 4.0; mm
